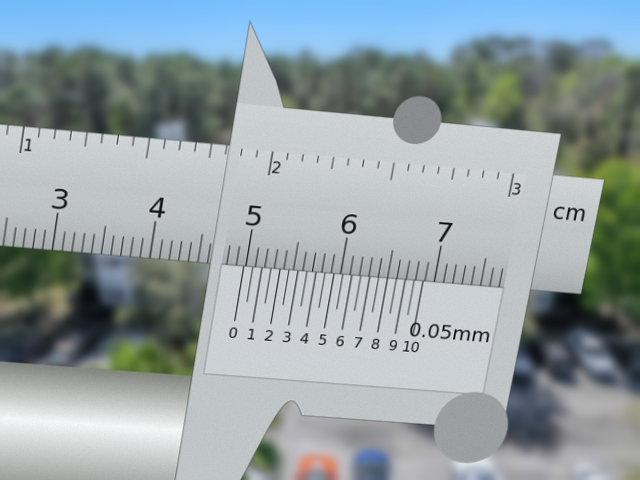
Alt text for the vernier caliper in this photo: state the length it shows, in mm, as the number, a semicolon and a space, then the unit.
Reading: 49.8; mm
